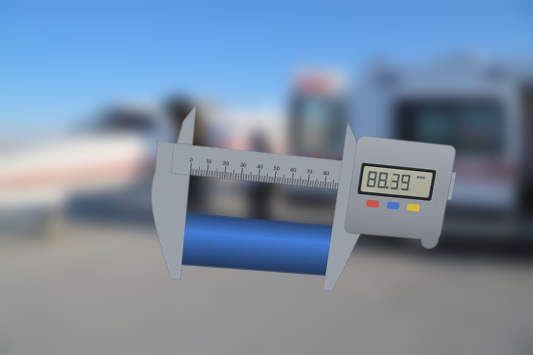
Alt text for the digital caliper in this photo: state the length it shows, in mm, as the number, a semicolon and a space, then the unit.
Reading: 88.39; mm
